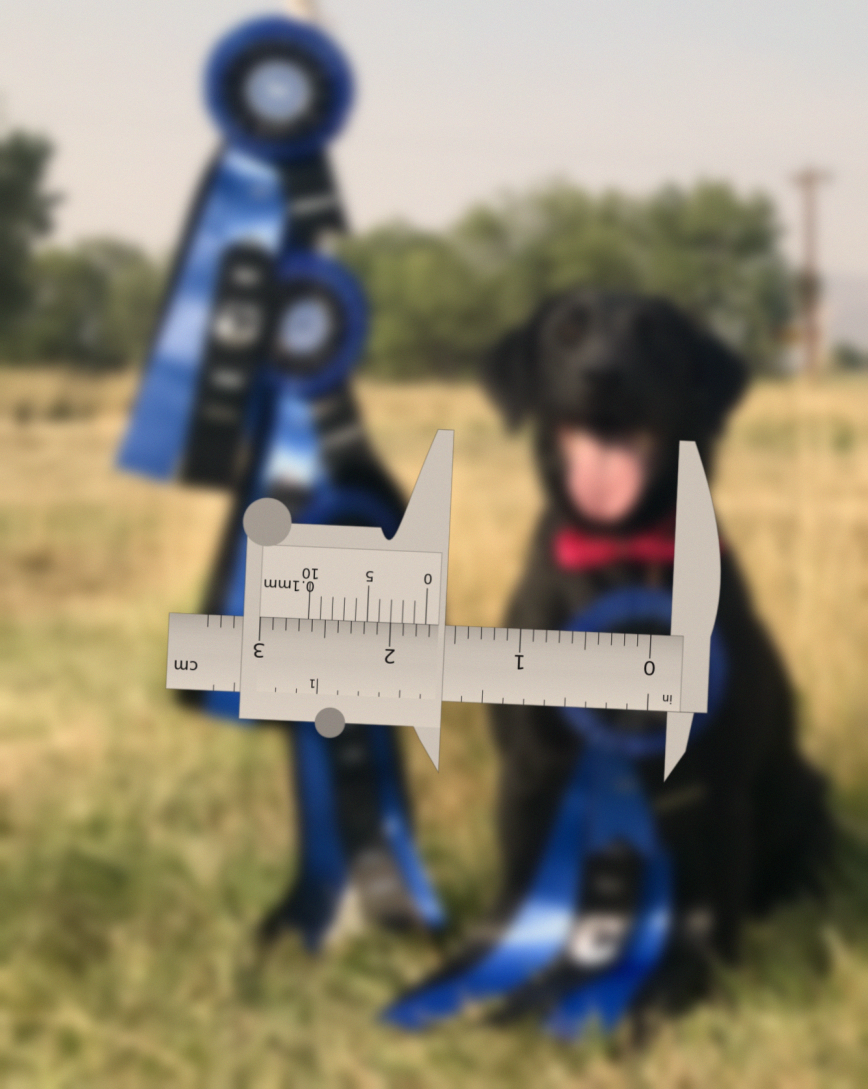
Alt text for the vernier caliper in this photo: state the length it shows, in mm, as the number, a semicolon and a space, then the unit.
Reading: 17.3; mm
